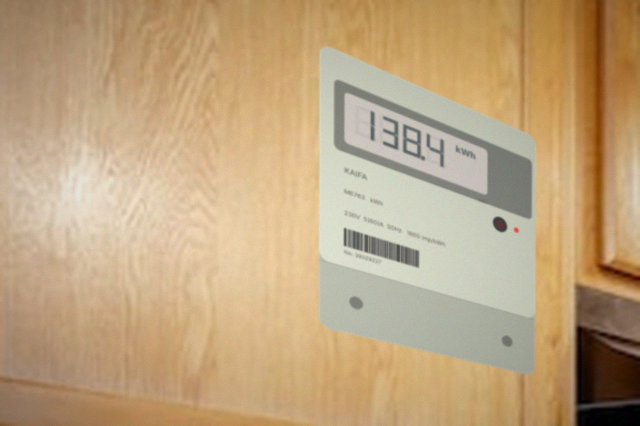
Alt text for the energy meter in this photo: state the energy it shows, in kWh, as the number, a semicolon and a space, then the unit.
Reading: 138.4; kWh
